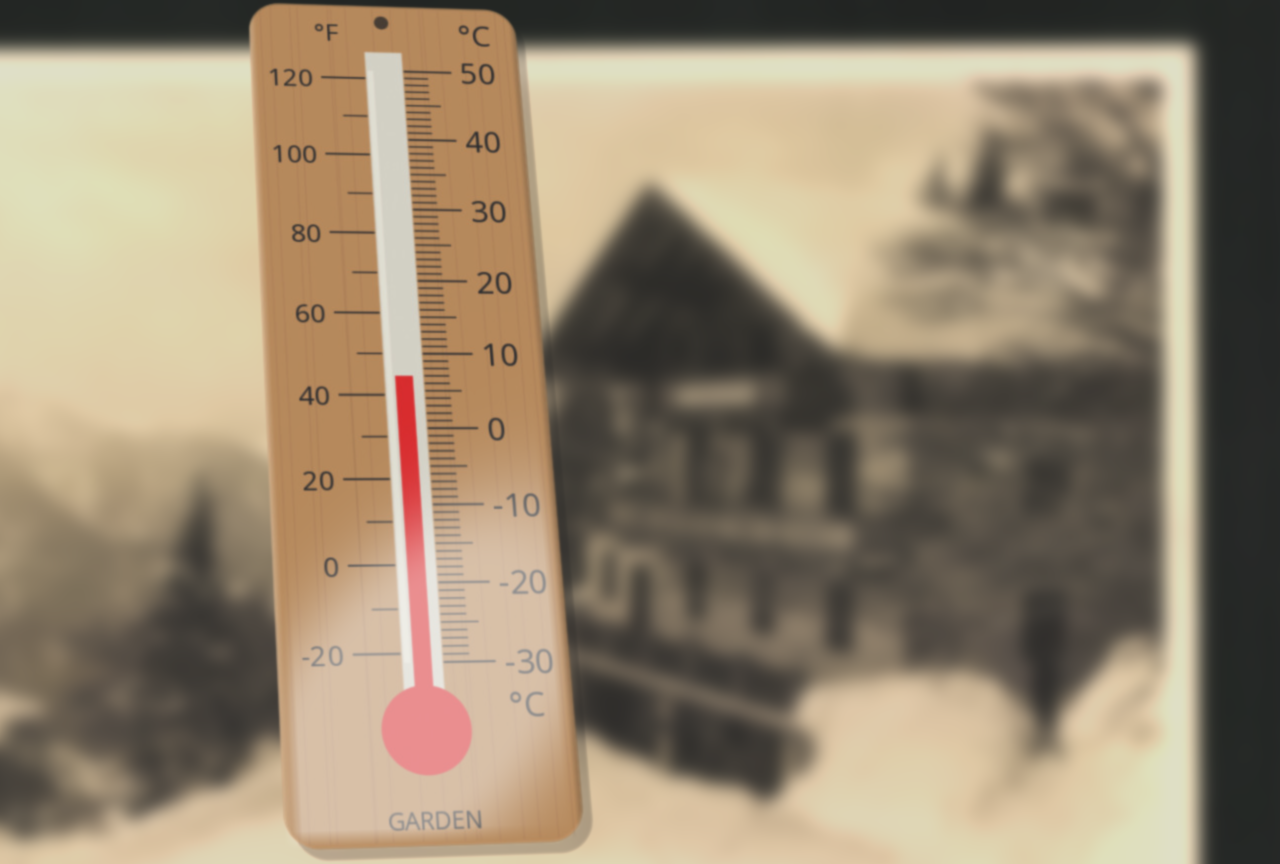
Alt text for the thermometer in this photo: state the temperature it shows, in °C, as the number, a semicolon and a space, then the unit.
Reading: 7; °C
